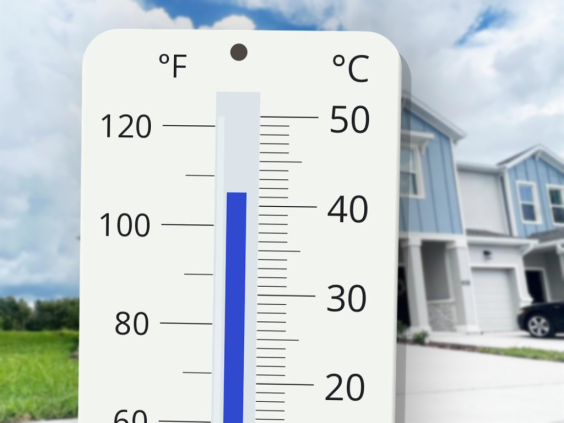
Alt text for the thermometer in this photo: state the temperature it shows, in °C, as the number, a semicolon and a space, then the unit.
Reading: 41.5; °C
